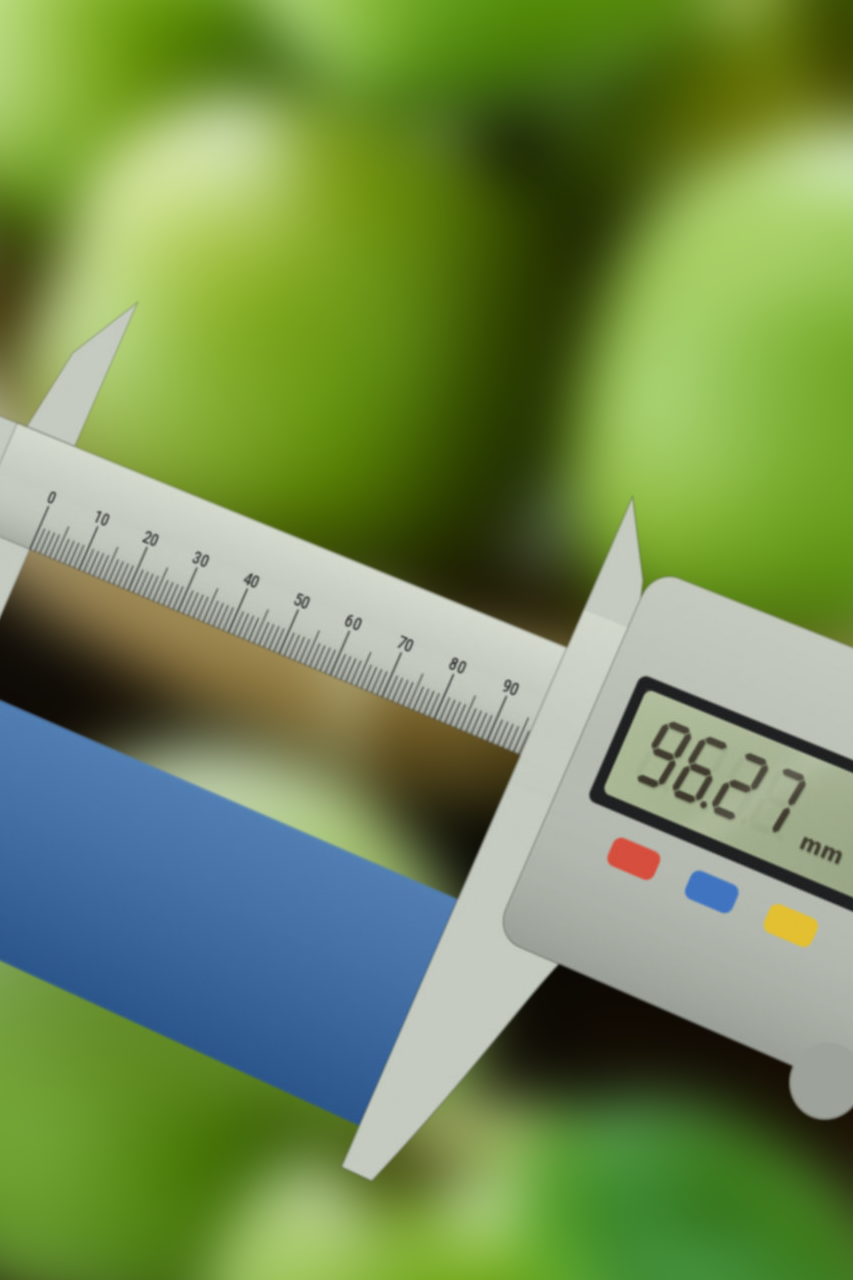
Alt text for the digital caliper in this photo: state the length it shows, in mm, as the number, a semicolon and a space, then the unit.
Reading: 96.27; mm
